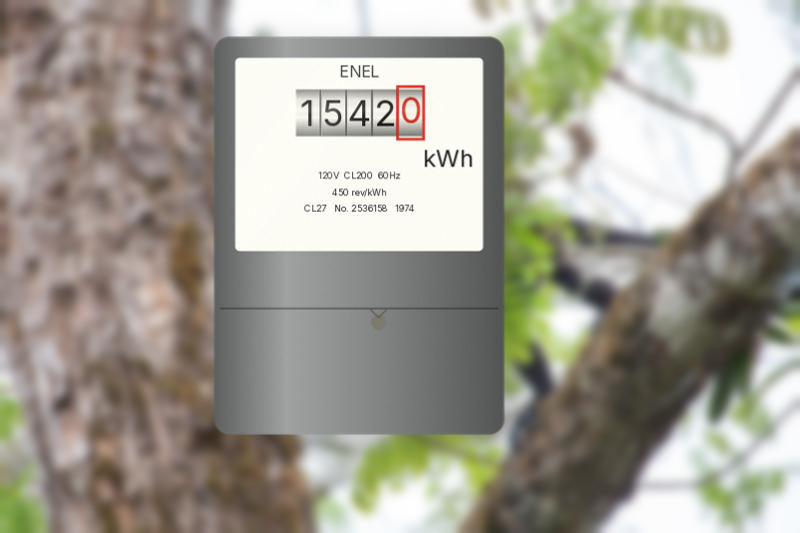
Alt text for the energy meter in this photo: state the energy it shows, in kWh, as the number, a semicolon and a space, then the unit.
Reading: 1542.0; kWh
